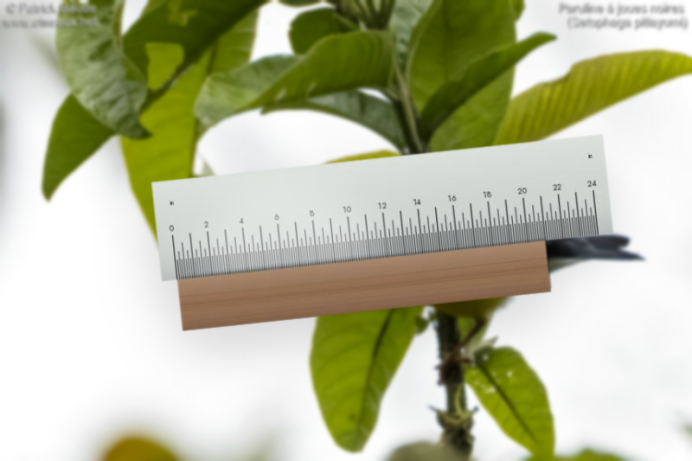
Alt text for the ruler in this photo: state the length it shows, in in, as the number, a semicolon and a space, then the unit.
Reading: 21; in
